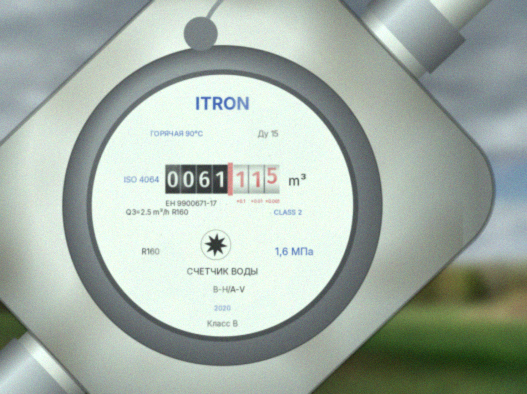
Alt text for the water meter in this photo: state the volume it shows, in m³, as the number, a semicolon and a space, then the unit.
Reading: 61.115; m³
